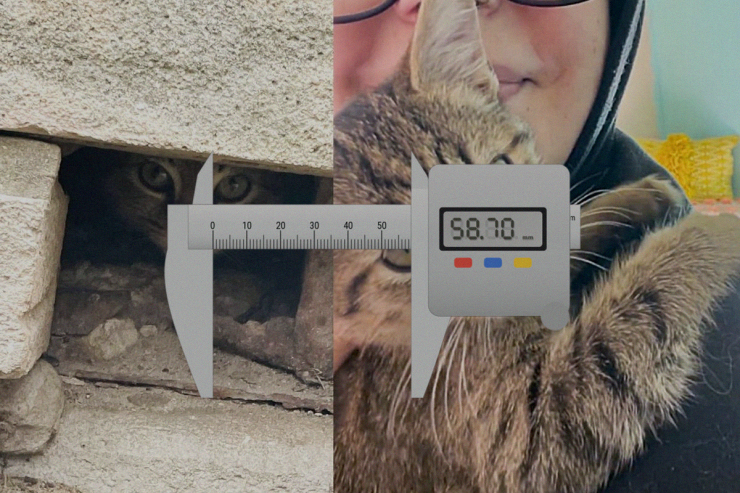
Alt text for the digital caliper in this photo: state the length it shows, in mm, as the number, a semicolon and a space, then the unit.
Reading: 58.70; mm
